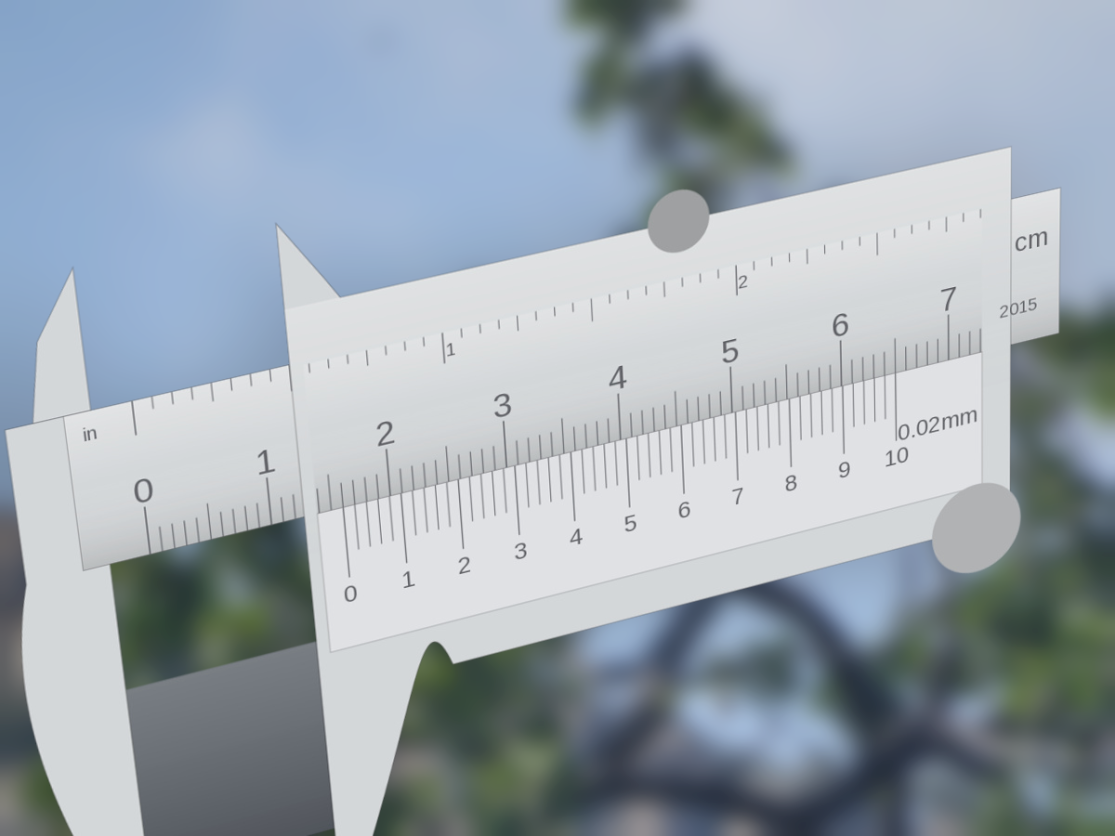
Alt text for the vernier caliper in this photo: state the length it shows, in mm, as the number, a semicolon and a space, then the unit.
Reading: 16.0; mm
